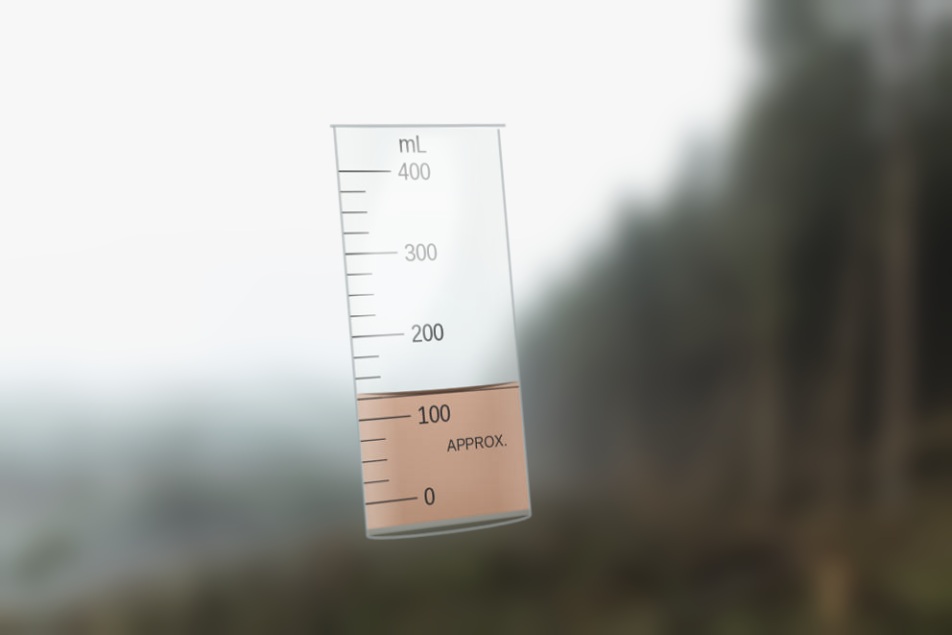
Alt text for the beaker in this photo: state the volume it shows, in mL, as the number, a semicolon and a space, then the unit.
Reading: 125; mL
